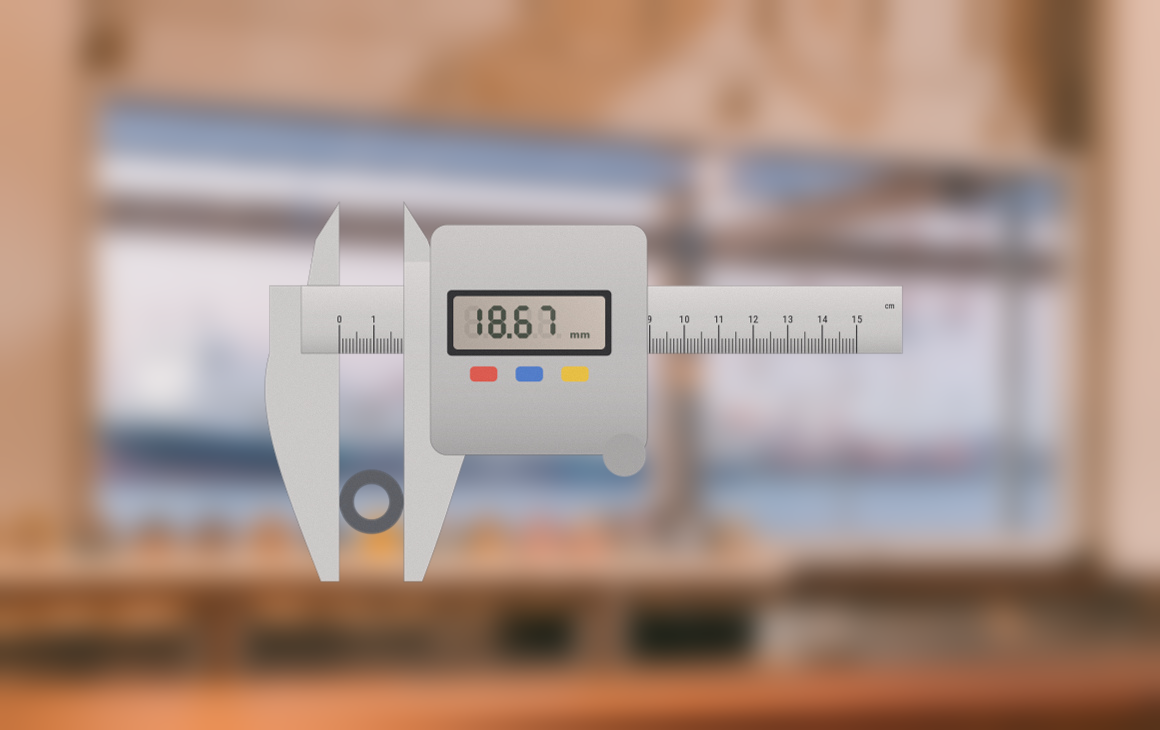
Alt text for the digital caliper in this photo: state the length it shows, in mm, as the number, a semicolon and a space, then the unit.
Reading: 18.67; mm
